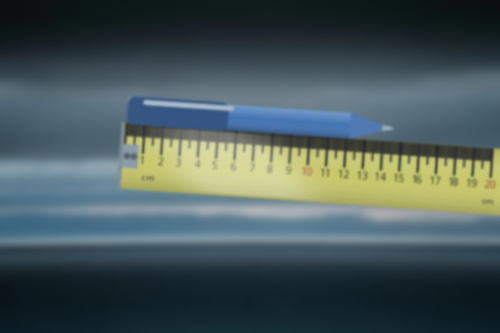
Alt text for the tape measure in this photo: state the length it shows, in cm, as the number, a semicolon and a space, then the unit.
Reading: 14.5; cm
